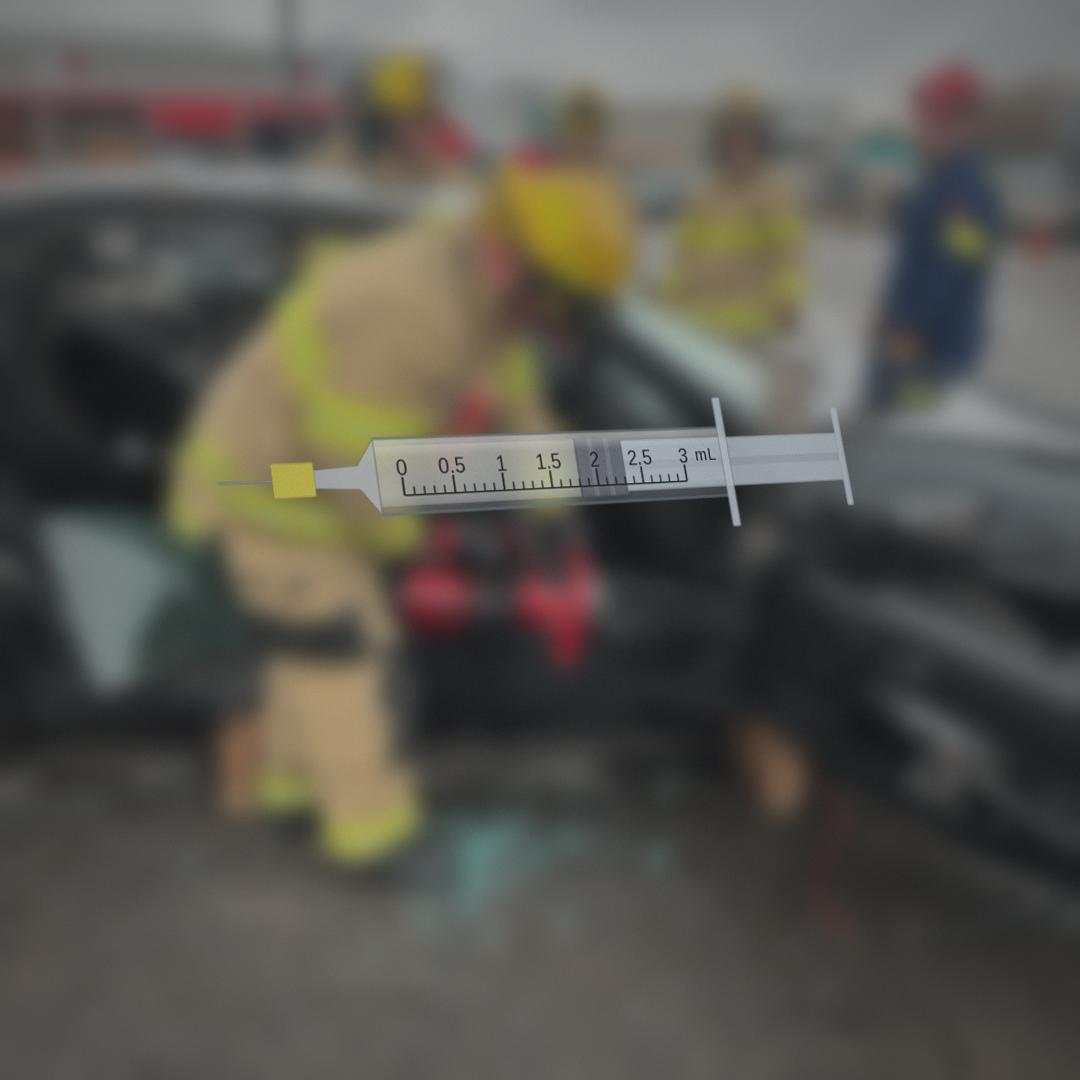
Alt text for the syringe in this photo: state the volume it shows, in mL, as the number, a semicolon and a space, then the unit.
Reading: 1.8; mL
